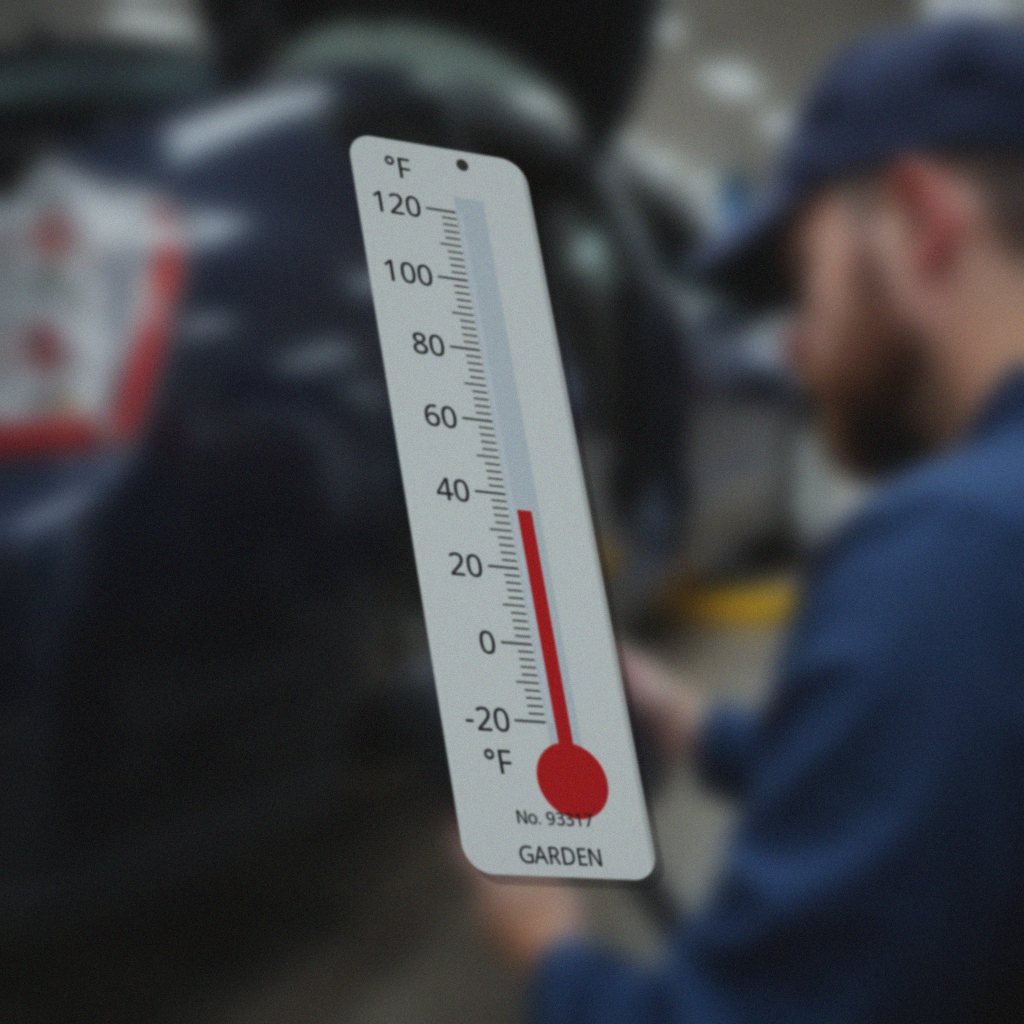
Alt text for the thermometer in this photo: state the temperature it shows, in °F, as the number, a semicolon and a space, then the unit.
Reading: 36; °F
